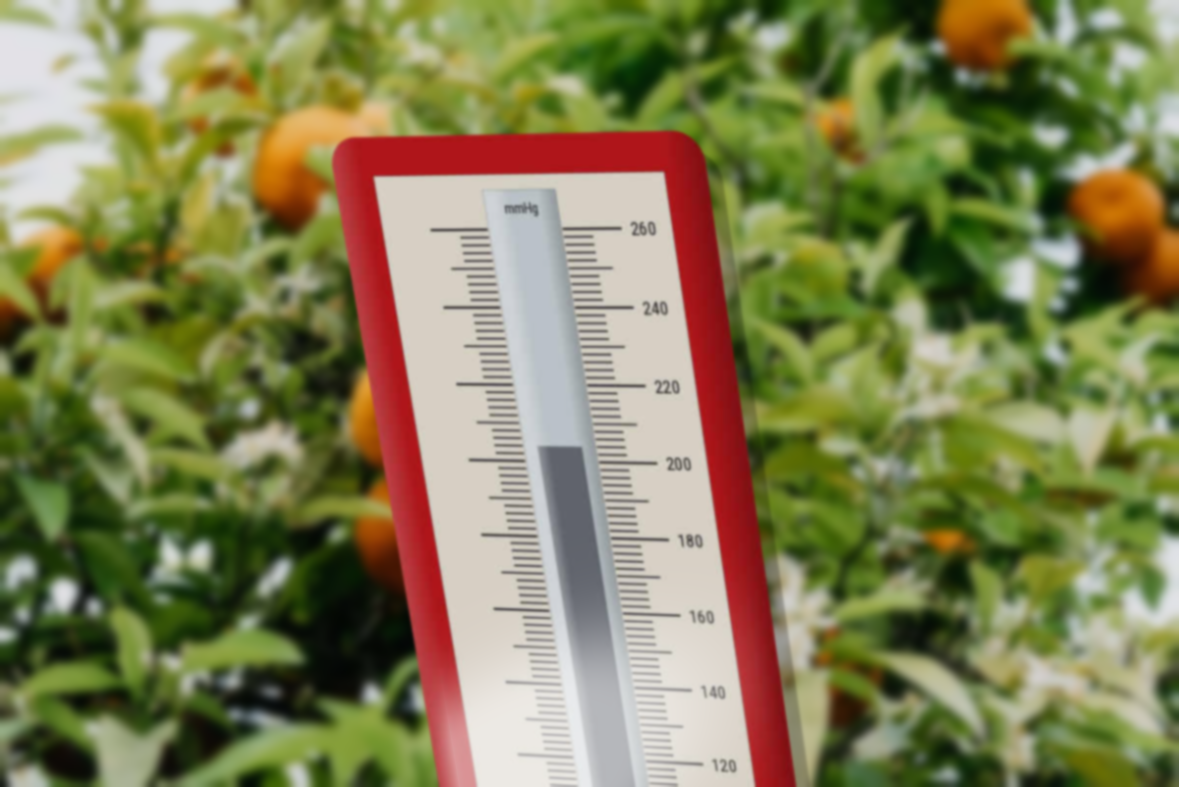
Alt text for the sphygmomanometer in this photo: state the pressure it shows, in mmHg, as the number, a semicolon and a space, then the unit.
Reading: 204; mmHg
